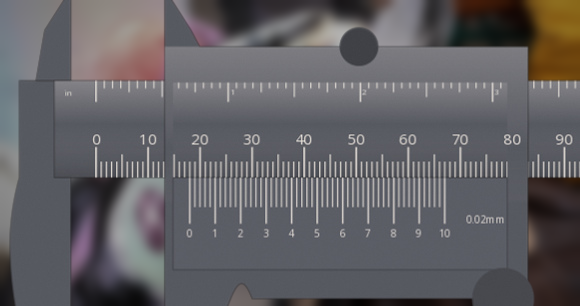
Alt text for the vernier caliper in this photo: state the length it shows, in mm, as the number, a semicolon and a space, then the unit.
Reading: 18.0; mm
